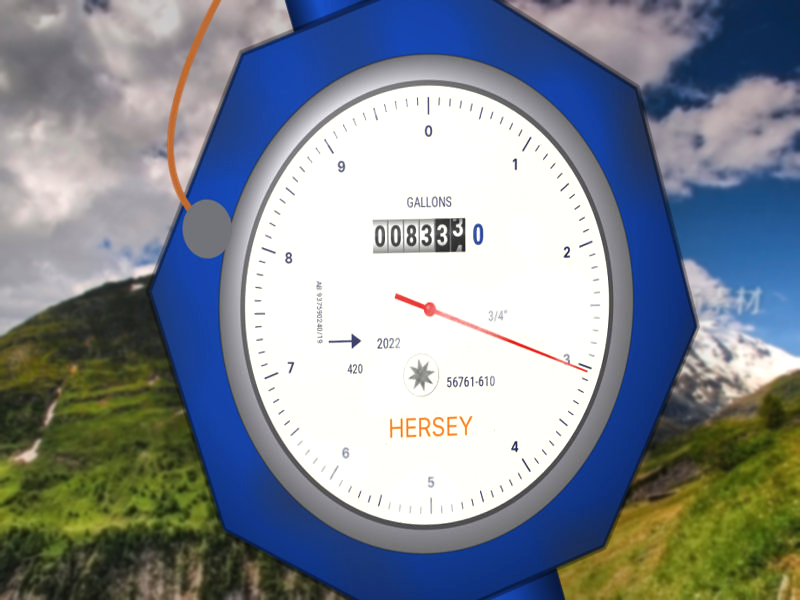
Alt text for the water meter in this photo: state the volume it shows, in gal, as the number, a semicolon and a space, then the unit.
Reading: 83333.0; gal
